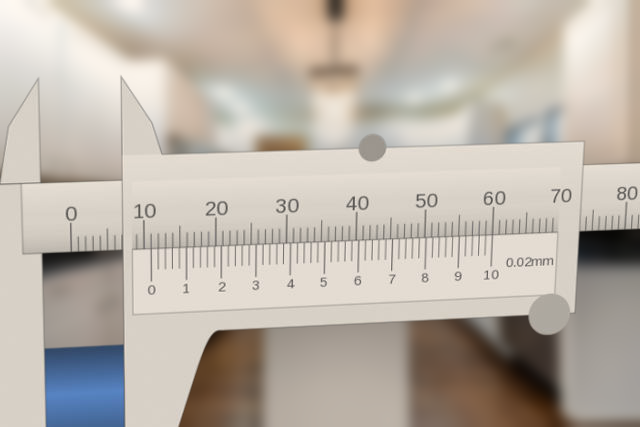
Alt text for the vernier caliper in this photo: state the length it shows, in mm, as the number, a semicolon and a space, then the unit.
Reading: 11.0; mm
